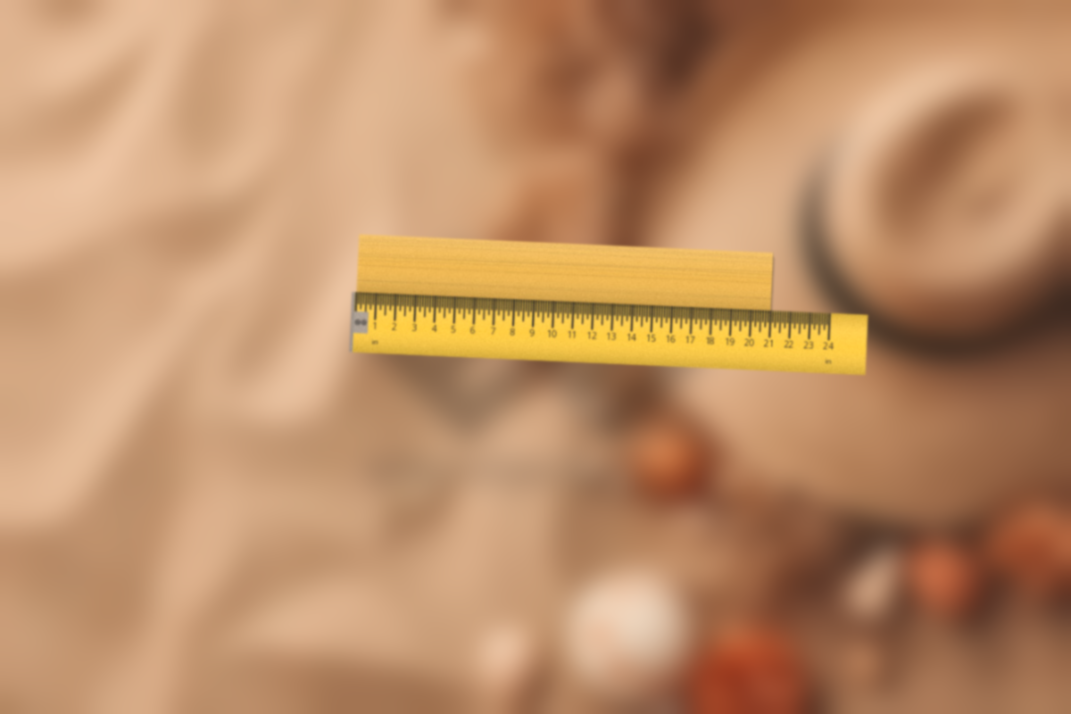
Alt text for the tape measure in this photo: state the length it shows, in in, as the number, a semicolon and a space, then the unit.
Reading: 21; in
